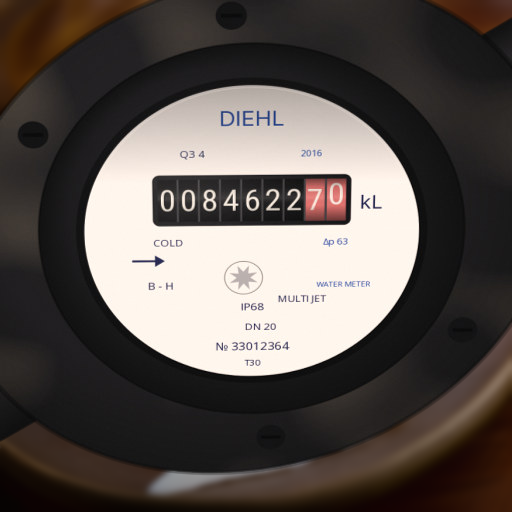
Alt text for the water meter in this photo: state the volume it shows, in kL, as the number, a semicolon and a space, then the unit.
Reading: 84622.70; kL
